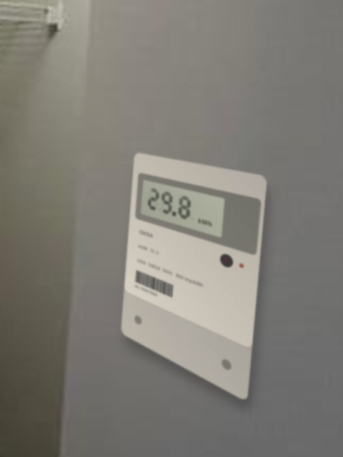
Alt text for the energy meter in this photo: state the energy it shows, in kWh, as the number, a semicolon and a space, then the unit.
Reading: 29.8; kWh
